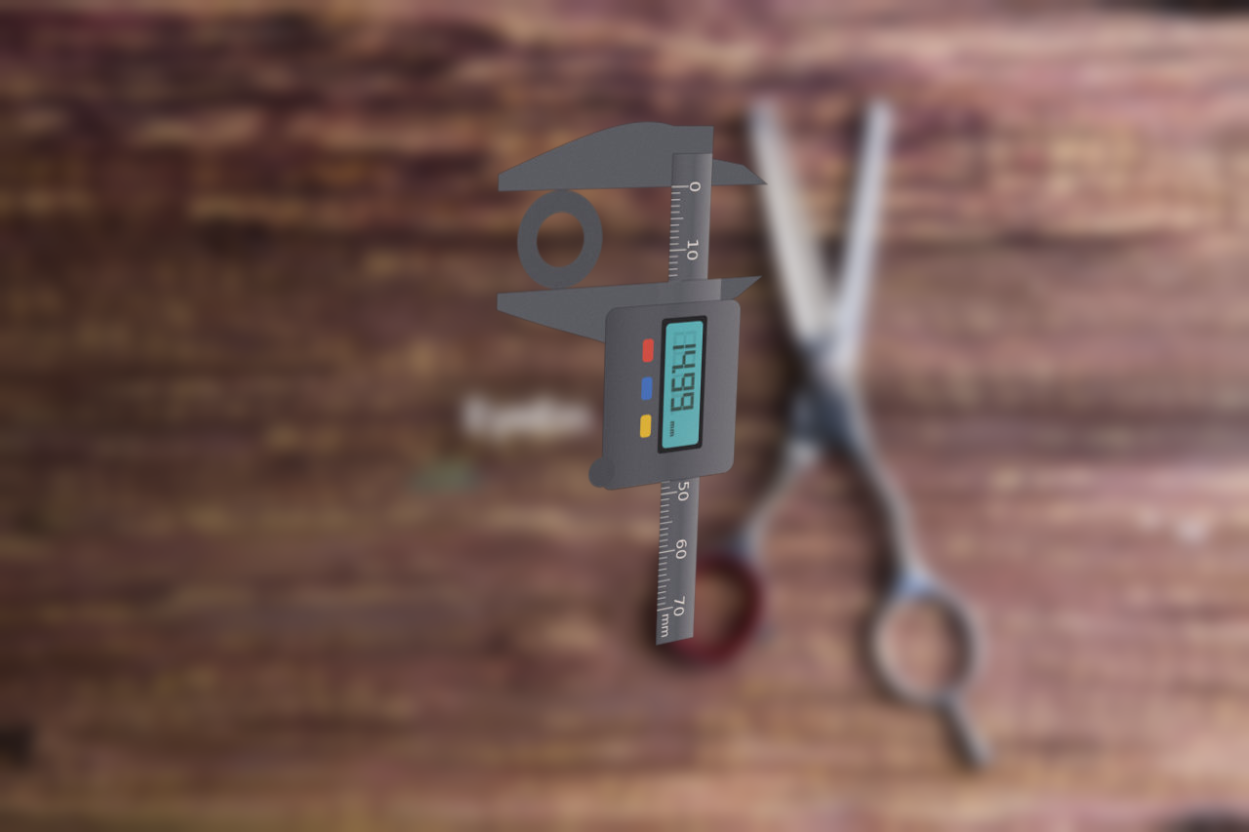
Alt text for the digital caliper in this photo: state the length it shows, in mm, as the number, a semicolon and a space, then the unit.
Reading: 14.99; mm
